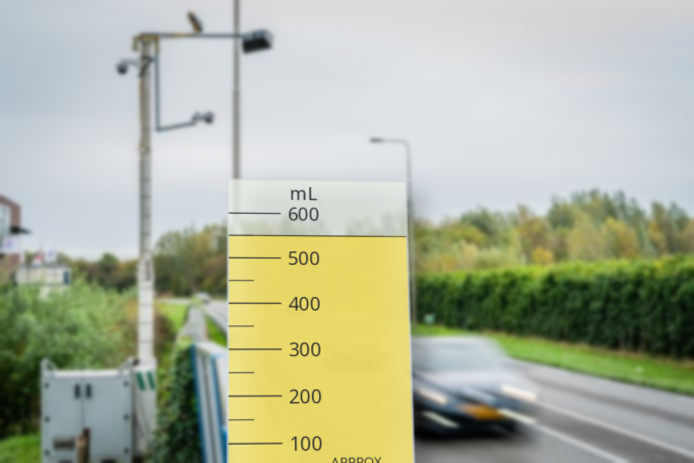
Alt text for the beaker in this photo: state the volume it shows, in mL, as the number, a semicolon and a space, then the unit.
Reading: 550; mL
